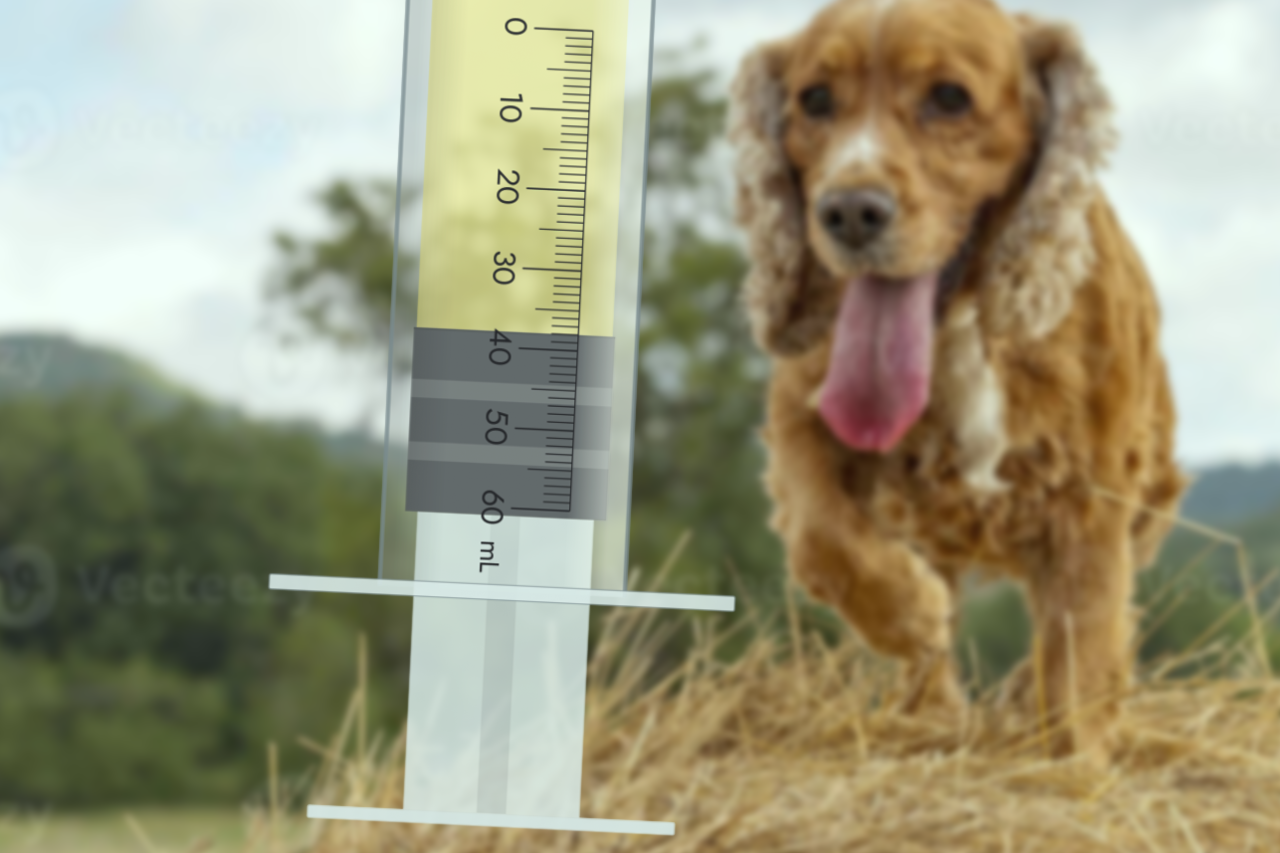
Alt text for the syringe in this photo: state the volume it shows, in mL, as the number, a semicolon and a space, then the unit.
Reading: 38; mL
